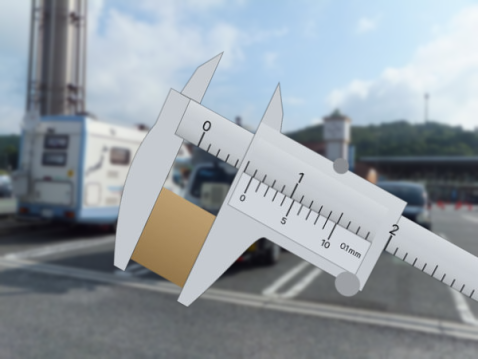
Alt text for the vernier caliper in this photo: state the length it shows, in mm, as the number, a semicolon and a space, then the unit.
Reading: 5.9; mm
